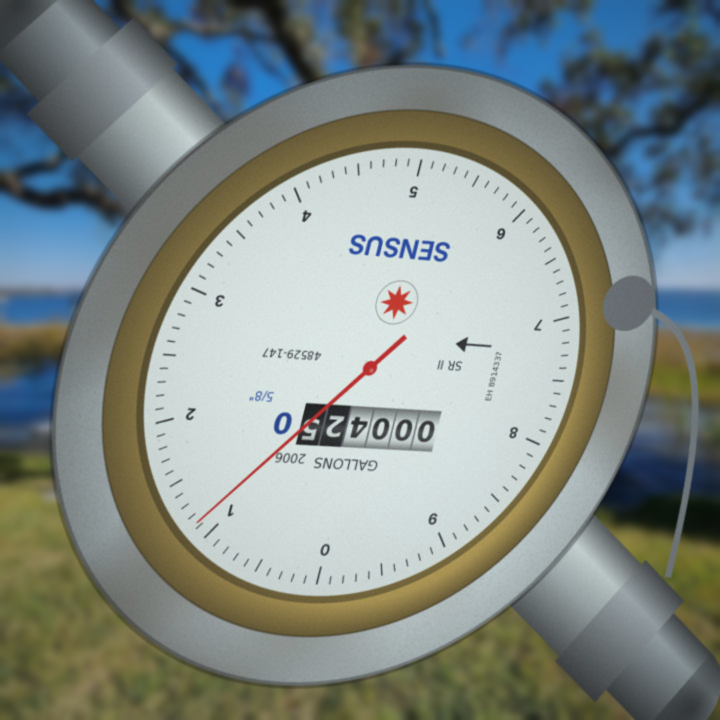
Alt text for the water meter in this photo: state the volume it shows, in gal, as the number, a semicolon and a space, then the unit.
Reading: 4251.1; gal
